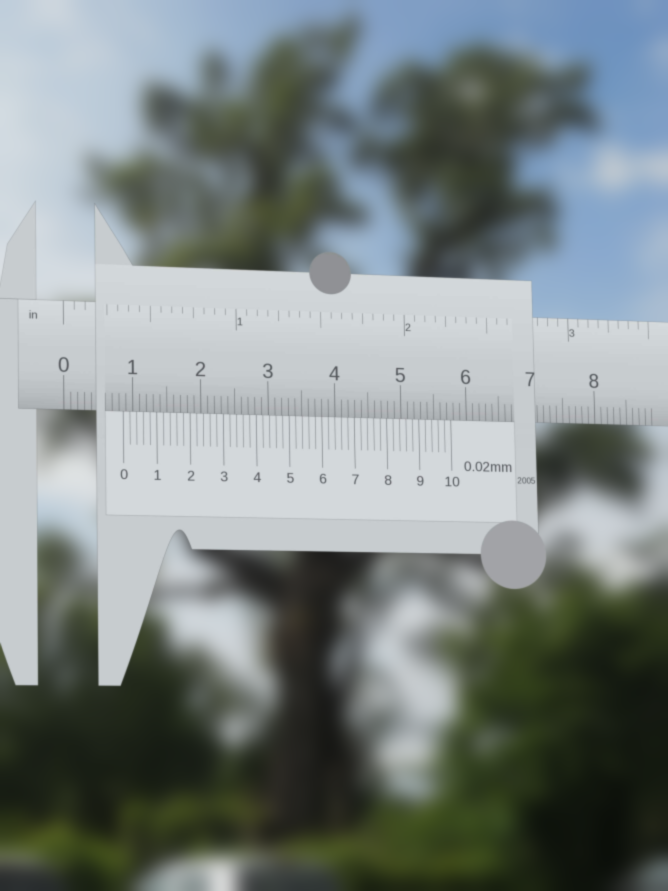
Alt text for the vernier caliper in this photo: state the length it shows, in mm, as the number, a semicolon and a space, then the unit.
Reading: 8.6; mm
